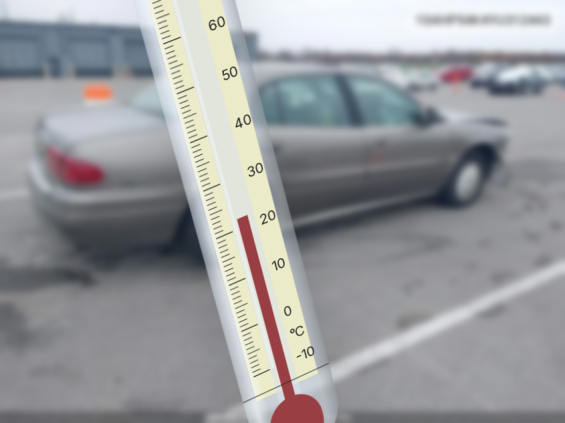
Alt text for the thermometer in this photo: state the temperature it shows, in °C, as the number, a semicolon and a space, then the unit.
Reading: 22; °C
